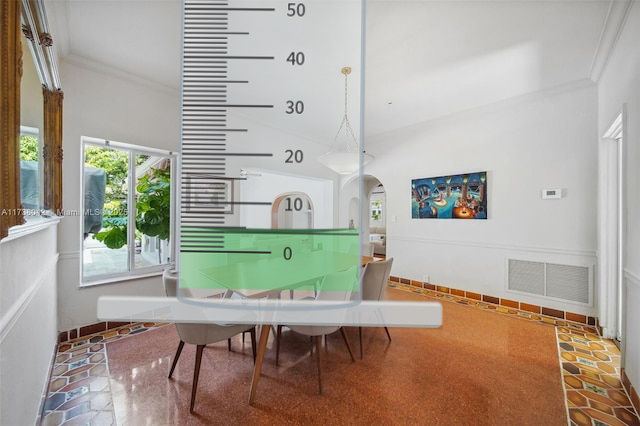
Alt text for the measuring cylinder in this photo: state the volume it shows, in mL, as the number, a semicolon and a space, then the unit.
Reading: 4; mL
